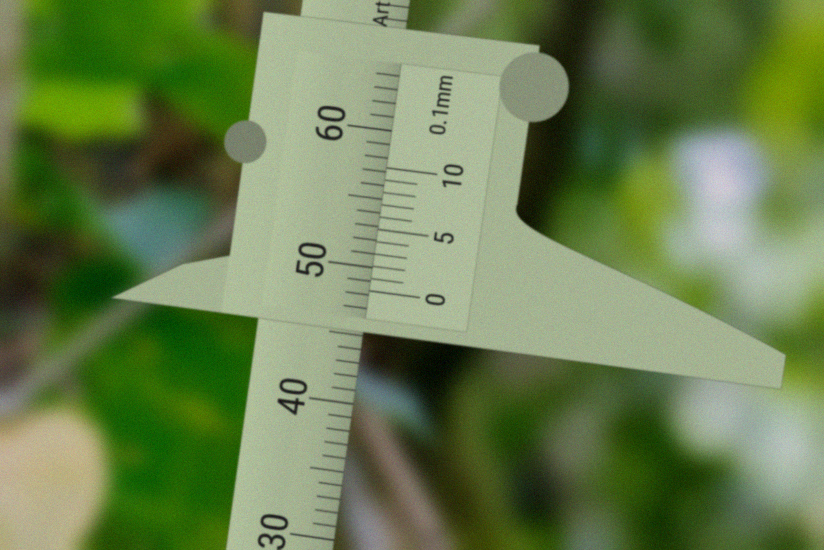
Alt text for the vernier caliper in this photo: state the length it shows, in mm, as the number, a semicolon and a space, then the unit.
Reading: 48.3; mm
